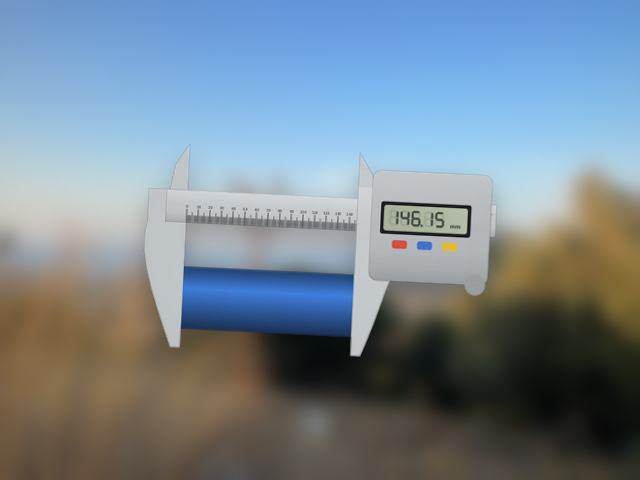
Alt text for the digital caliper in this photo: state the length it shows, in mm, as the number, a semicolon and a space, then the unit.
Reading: 146.15; mm
